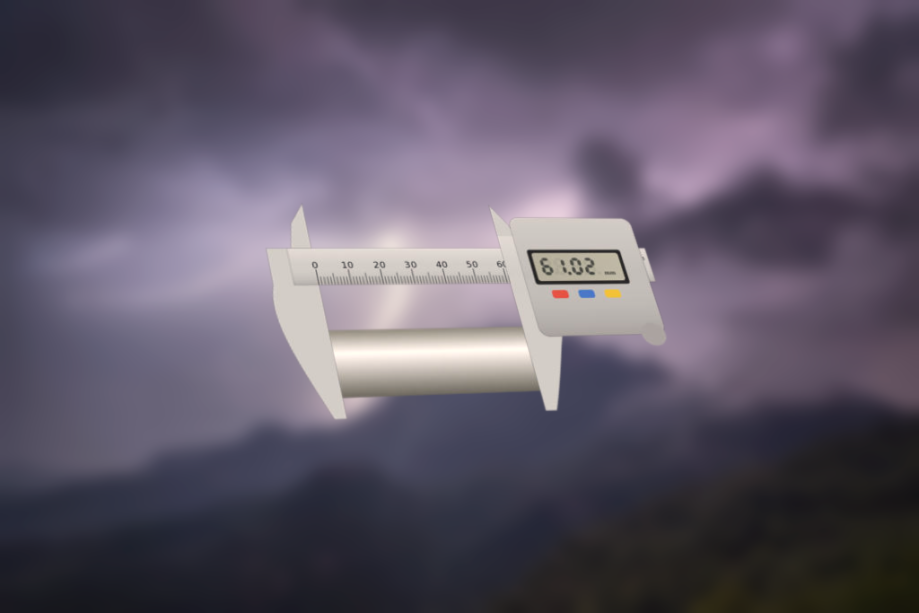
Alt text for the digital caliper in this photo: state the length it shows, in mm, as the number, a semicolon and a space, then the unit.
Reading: 61.02; mm
